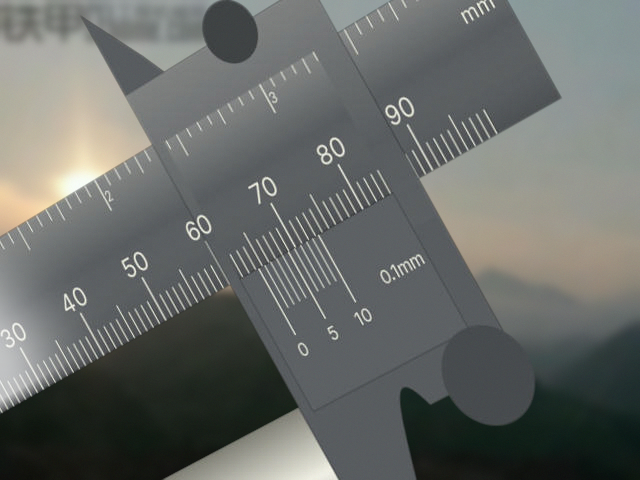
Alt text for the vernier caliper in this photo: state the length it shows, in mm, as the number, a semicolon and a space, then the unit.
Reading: 64.4; mm
